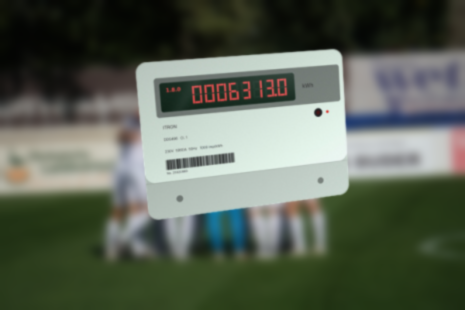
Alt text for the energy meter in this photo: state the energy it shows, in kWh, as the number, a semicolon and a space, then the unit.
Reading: 6313.0; kWh
